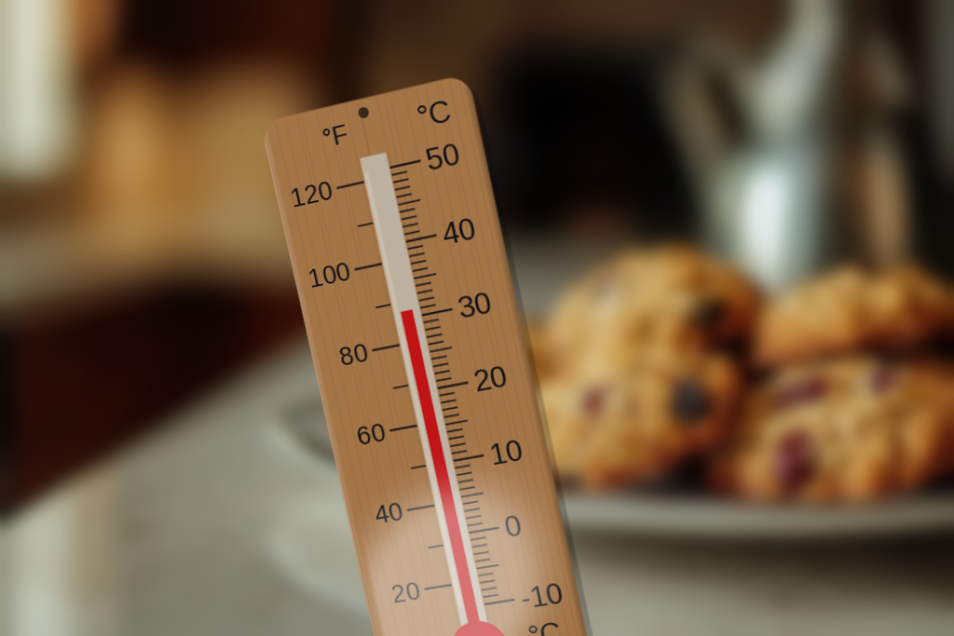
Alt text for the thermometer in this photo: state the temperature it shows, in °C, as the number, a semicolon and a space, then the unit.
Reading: 31; °C
